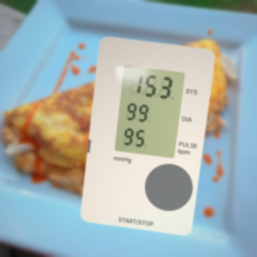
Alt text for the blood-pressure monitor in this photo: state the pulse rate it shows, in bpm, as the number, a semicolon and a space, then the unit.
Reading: 95; bpm
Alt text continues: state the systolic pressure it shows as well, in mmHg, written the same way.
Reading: 153; mmHg
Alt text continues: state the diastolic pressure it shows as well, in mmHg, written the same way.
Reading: 99; mmHg
